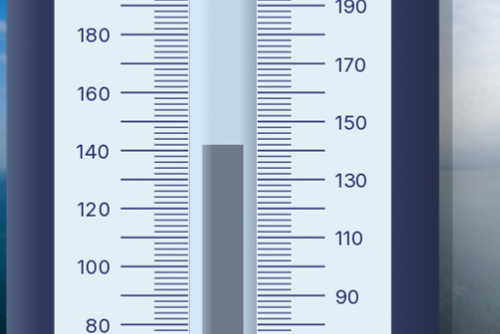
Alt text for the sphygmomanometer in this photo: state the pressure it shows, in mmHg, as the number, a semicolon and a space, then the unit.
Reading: 142; mmHg
